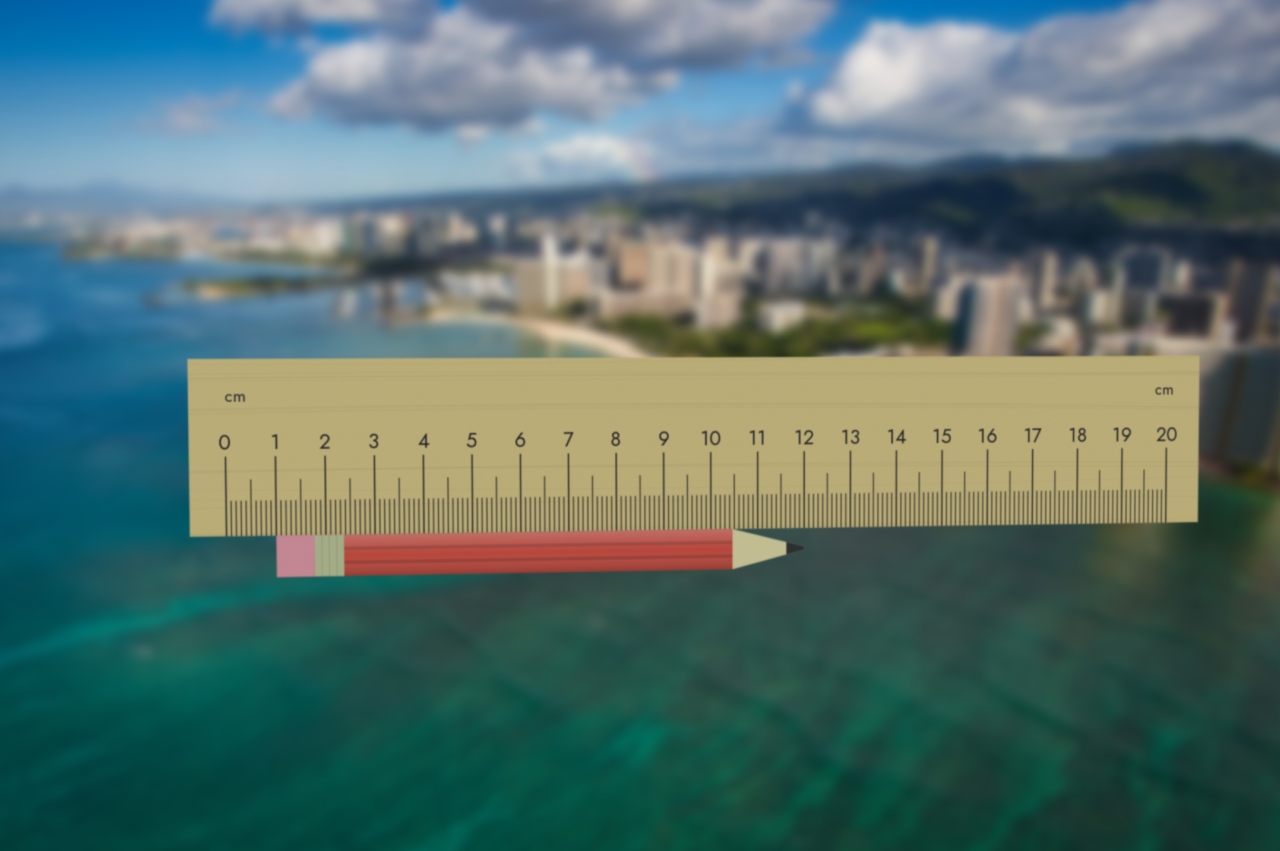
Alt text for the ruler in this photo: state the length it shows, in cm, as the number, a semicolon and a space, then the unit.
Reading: 11; cm
